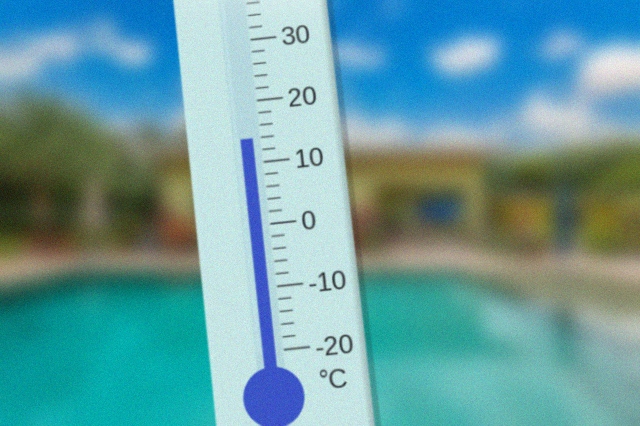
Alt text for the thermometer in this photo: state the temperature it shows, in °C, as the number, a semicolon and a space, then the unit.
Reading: 14; °C
